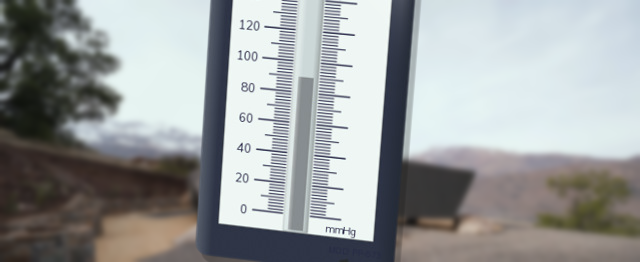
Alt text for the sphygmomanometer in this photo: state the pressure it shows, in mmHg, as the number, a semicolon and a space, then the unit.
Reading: 90; mmHg
